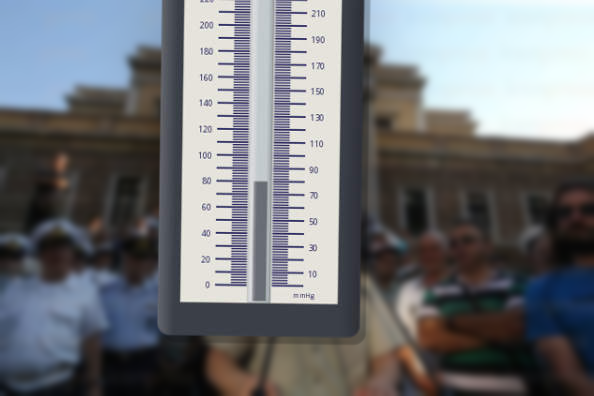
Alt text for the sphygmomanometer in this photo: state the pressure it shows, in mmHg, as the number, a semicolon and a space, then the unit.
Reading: 80; mmHg
